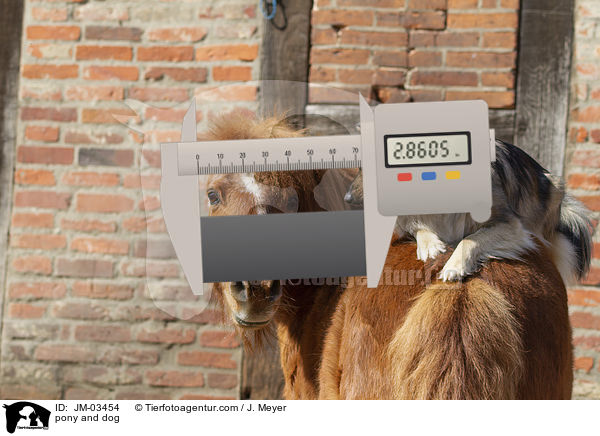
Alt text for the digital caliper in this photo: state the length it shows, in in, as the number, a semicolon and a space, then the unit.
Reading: 2.8605; in
